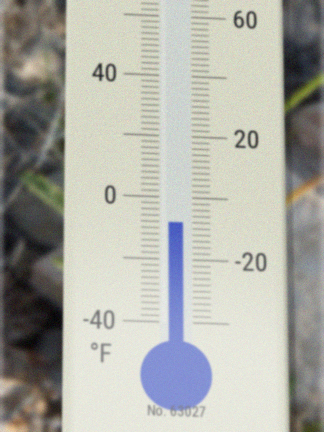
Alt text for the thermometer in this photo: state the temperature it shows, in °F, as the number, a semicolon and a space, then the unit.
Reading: -8; °F
